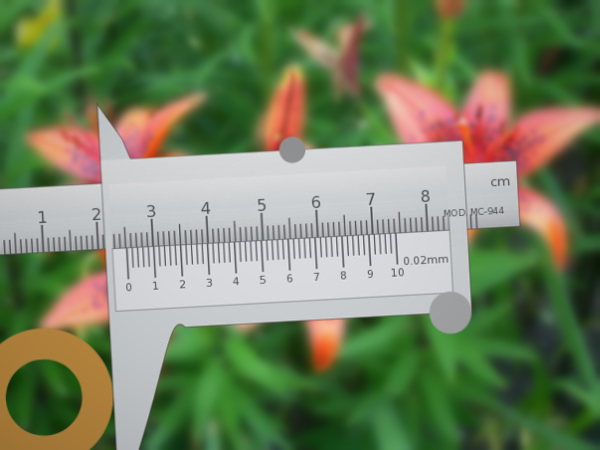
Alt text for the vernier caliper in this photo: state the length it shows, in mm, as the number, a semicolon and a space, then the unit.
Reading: 25.2; mm
